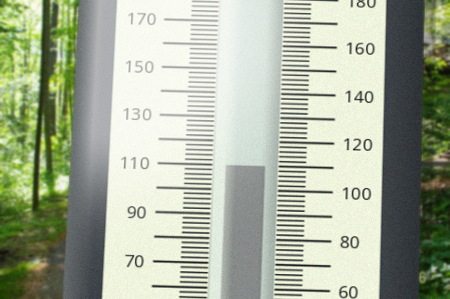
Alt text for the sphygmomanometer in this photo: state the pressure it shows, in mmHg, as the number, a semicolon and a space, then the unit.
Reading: 110; mmHg
